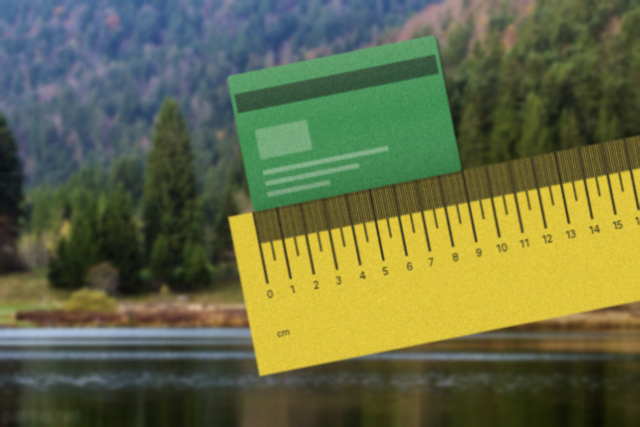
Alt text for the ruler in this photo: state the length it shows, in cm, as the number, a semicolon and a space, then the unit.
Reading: 9; cm
